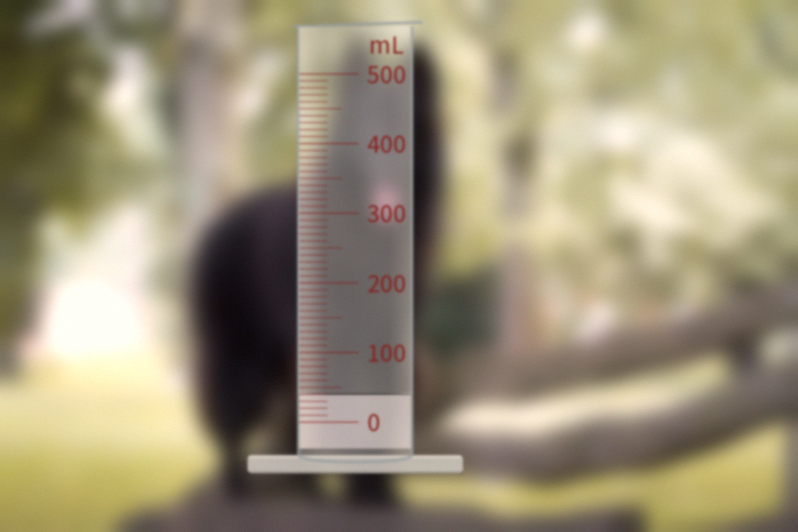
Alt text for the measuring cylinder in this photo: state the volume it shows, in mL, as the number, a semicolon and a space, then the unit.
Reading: 40; mL
